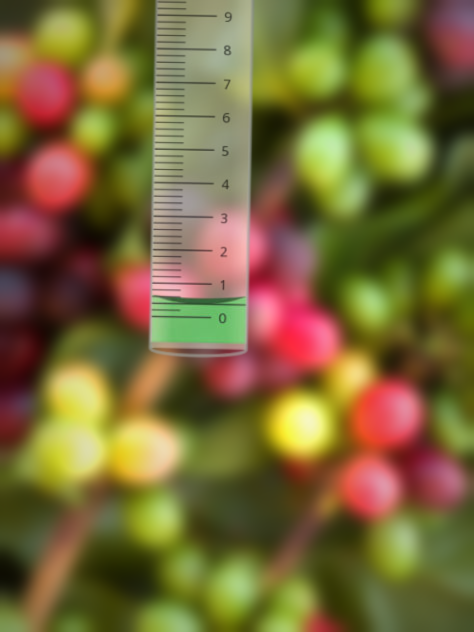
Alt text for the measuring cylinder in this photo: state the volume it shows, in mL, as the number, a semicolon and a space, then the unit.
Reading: 0.4; mL
